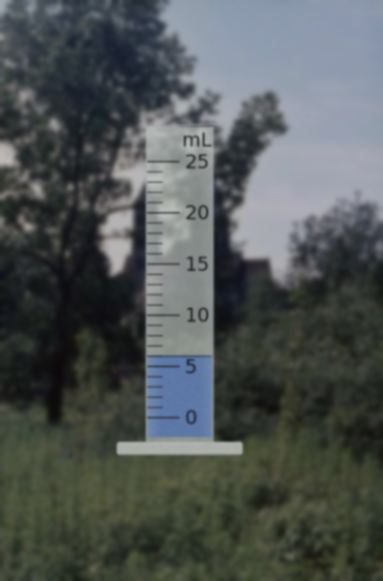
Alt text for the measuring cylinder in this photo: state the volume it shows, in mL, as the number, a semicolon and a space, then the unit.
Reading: 6; mL
